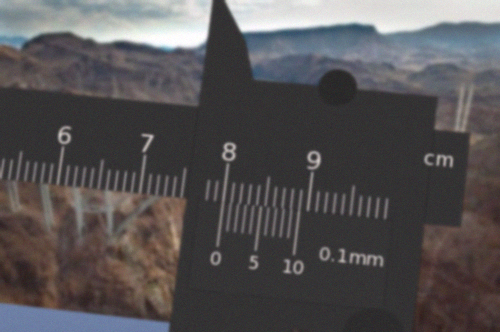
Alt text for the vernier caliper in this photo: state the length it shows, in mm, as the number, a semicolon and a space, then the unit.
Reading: 80.0; mm
